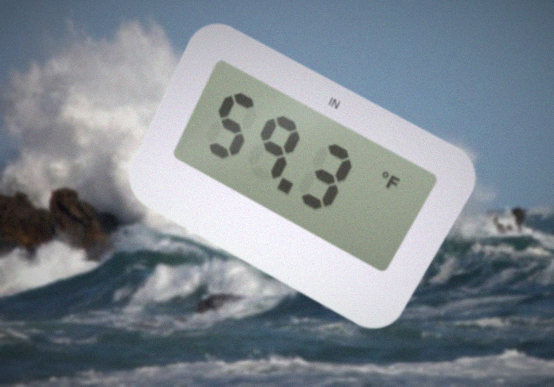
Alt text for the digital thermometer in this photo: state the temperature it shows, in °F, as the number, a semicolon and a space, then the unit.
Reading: 59.3; °F
